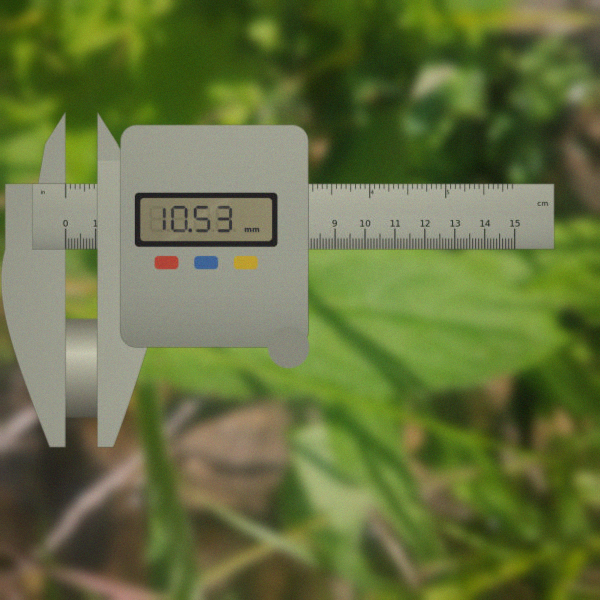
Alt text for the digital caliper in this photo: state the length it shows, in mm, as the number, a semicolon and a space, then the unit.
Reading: 10.53; mm
